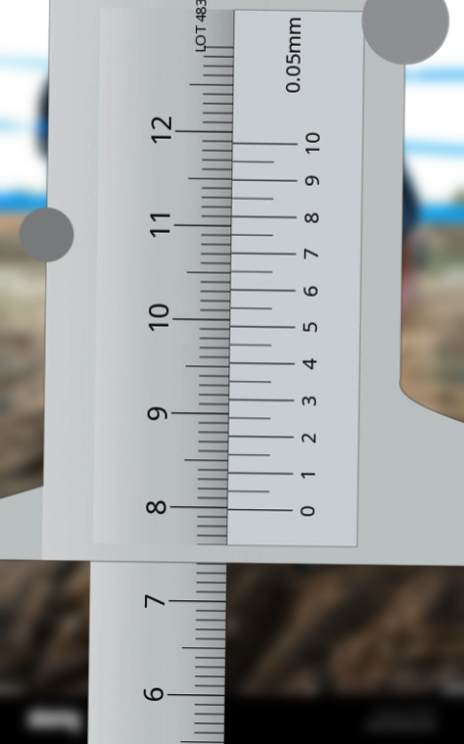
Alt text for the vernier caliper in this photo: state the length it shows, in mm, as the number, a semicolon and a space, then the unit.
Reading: 79.8; mm
